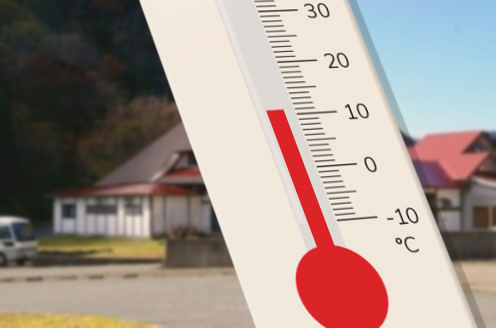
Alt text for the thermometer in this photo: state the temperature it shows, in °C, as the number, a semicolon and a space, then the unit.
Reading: 11; °C
